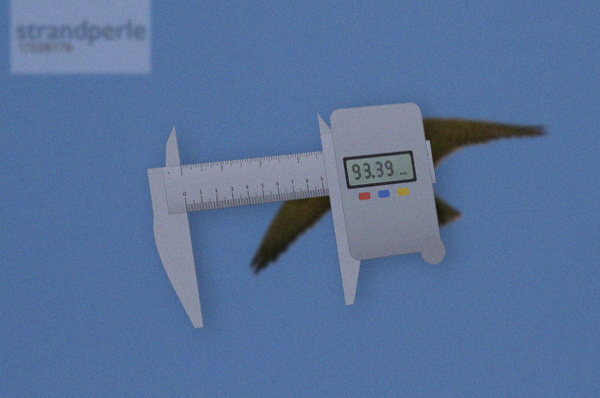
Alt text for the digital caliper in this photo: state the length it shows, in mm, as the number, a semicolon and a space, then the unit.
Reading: 93.39; mm
